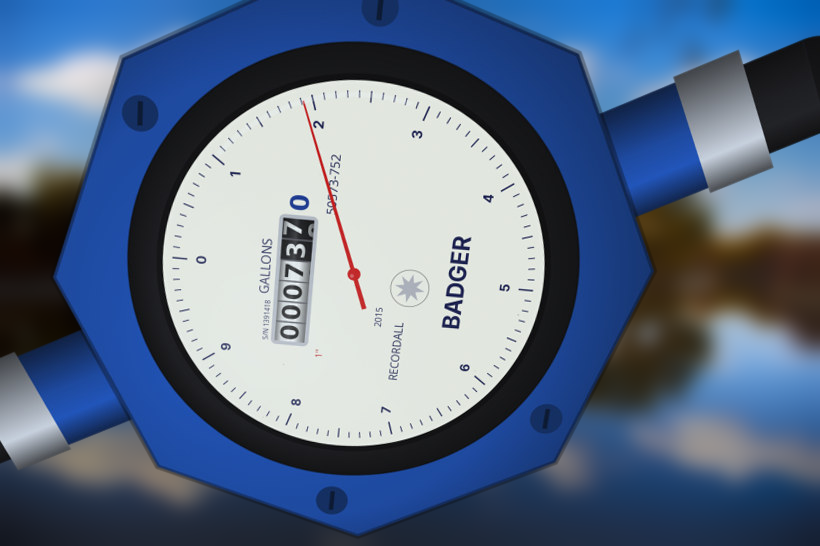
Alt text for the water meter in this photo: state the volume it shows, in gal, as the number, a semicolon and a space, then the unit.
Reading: 7371.9; gal
